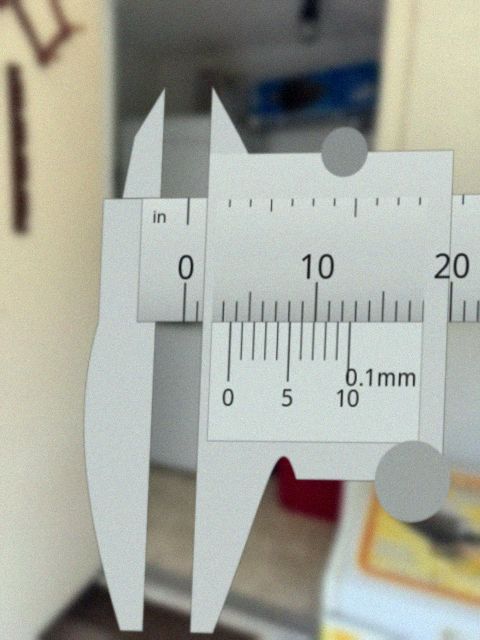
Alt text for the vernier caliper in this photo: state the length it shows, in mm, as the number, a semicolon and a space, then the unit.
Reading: 3.6; mm
